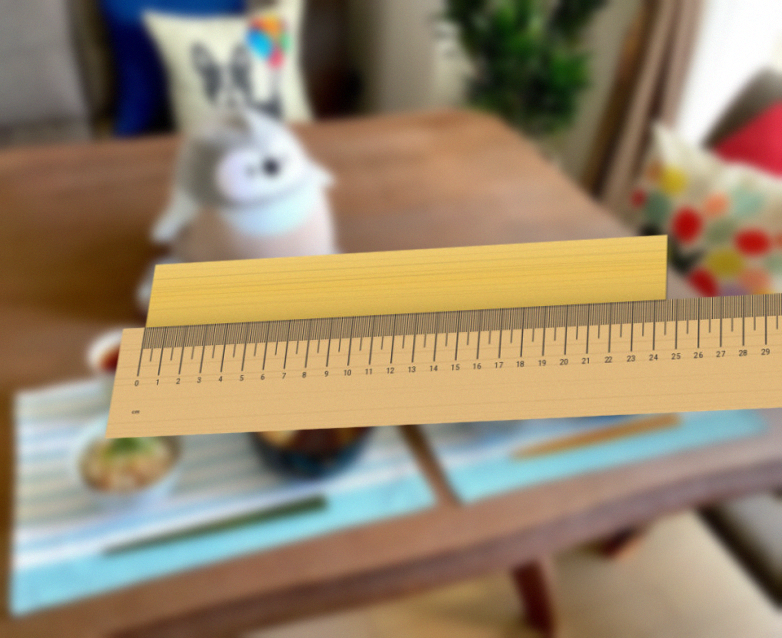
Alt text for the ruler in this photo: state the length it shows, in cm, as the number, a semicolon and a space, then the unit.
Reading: 24.5; cm
